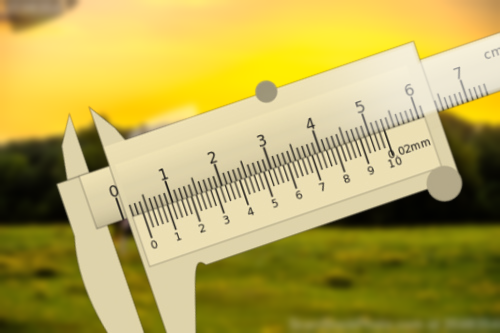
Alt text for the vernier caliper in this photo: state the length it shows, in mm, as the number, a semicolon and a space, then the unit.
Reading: 4.0; mm
